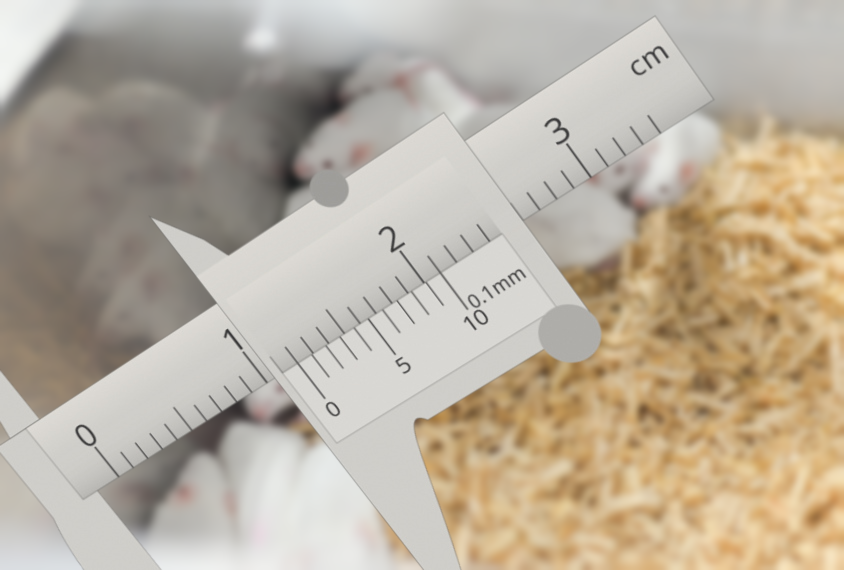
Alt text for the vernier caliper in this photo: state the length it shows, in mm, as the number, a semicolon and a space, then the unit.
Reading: 12.0; mm
